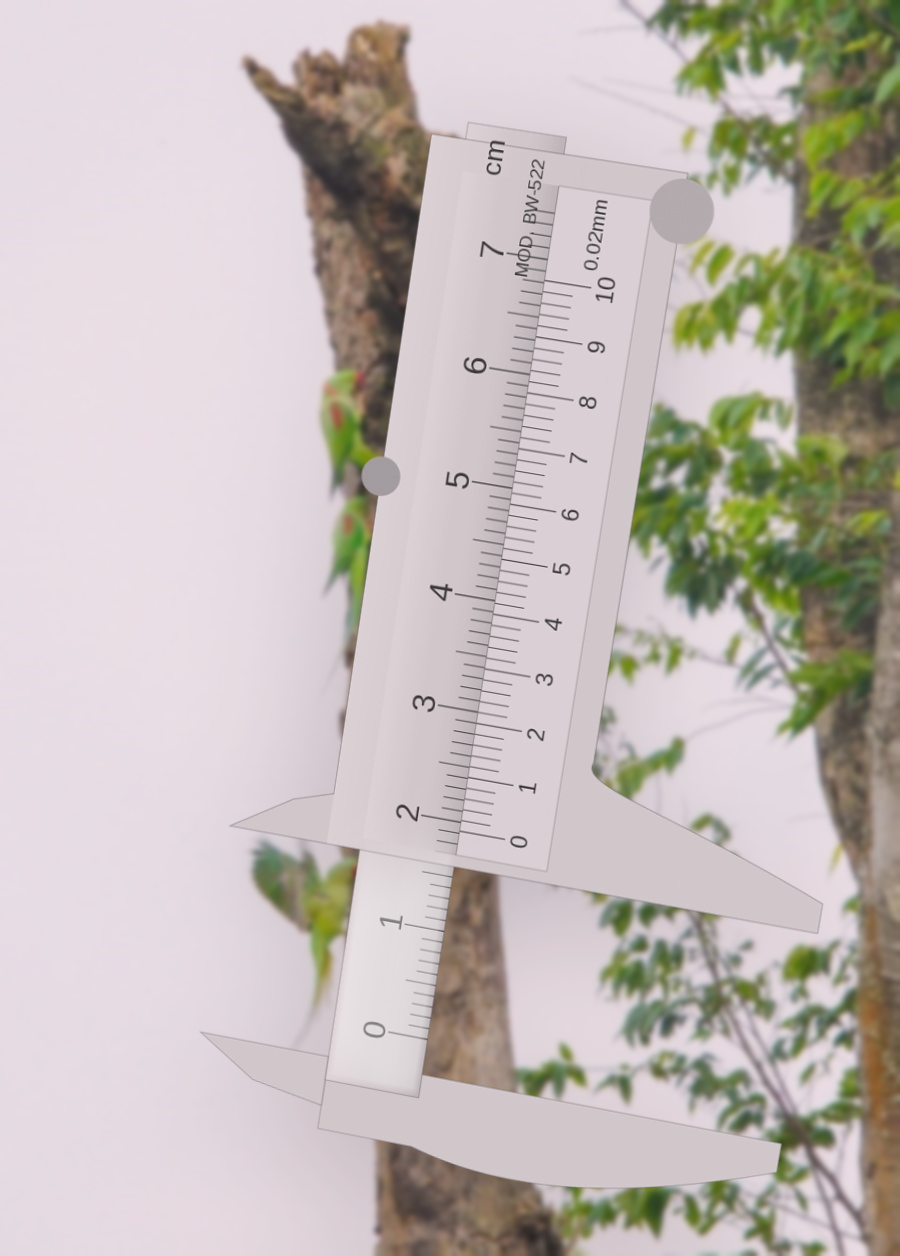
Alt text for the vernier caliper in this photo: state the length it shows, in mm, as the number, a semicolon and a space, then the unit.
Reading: 19.2; mm
